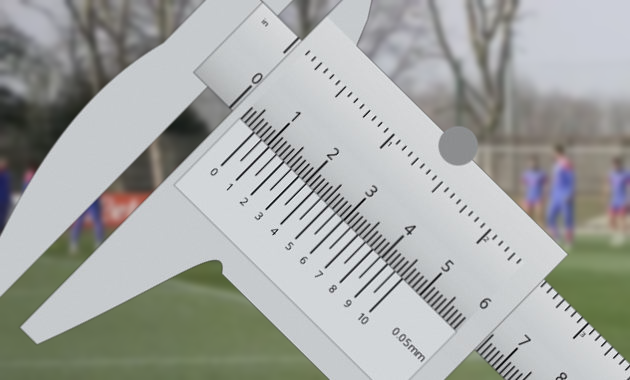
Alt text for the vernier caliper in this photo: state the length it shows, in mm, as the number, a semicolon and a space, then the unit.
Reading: 6.5; mm
